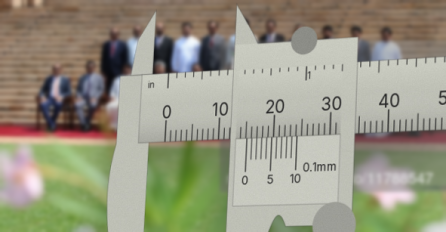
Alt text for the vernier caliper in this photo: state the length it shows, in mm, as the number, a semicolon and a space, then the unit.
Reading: 15.2; mm
